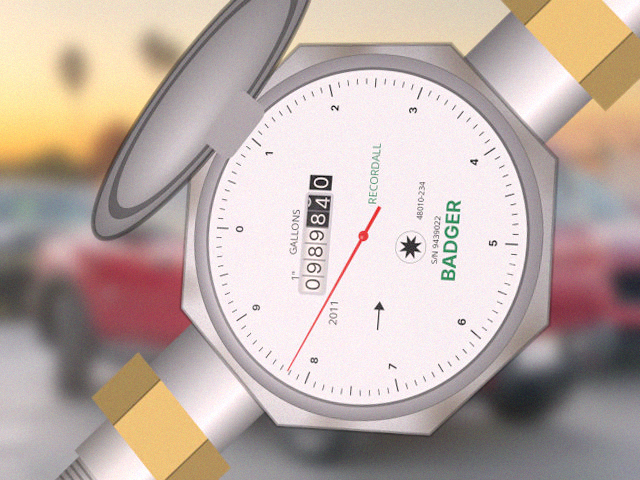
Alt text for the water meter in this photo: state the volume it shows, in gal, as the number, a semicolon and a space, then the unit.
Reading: 989838.2; gal
